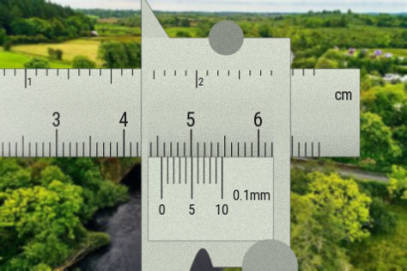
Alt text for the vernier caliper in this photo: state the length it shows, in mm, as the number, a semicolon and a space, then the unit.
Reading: 45.6; mm
